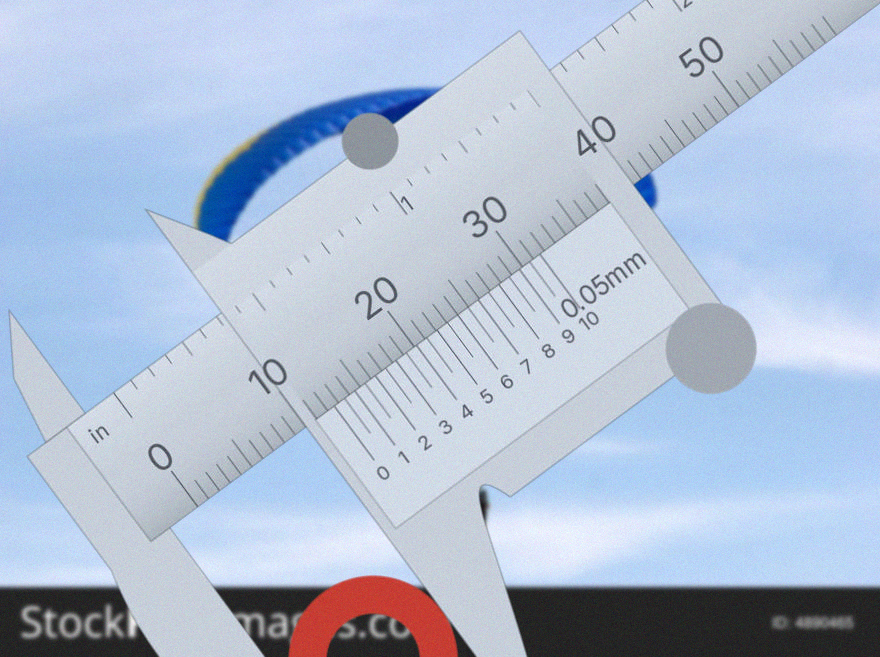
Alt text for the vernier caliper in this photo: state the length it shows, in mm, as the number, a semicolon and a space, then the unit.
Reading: 12.6; mm
